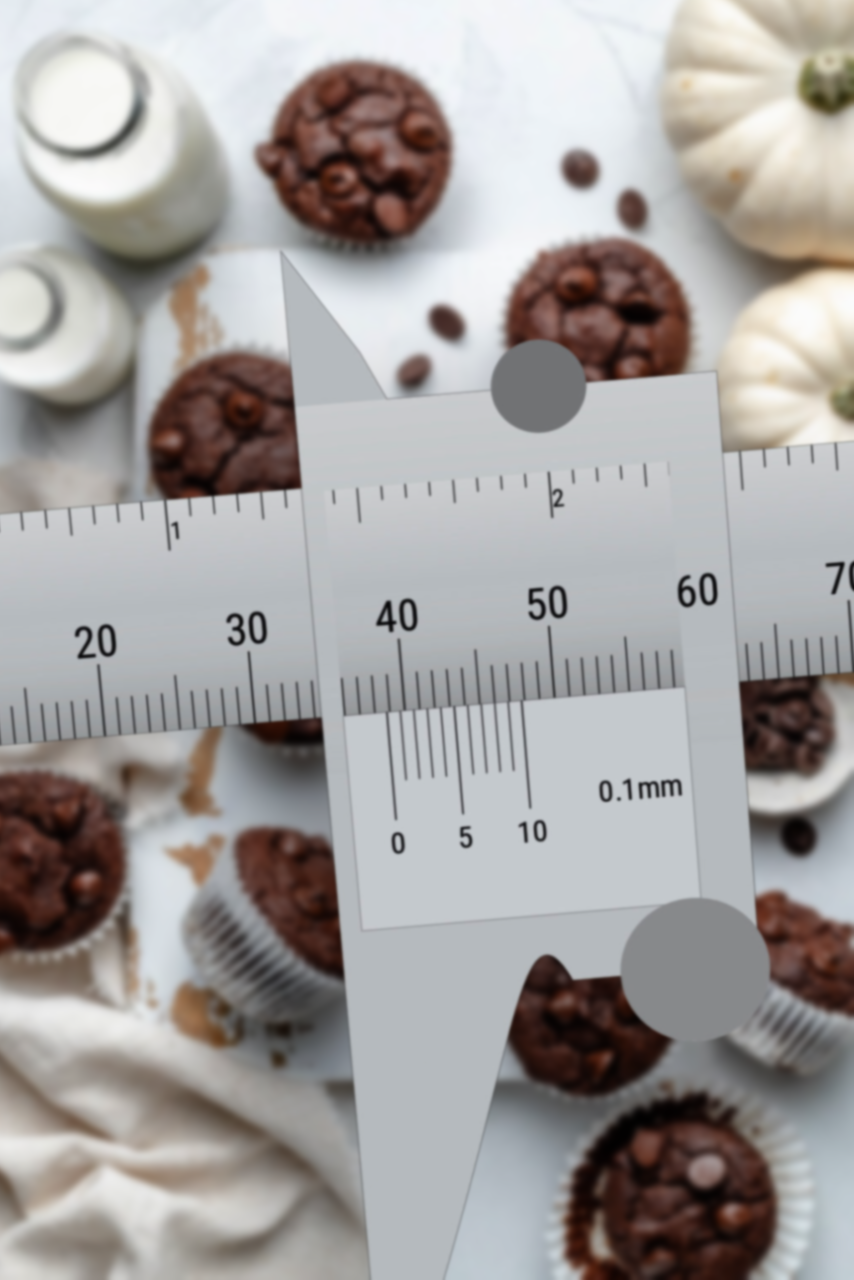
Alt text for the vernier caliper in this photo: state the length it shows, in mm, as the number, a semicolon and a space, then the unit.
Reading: 38.8; mm
